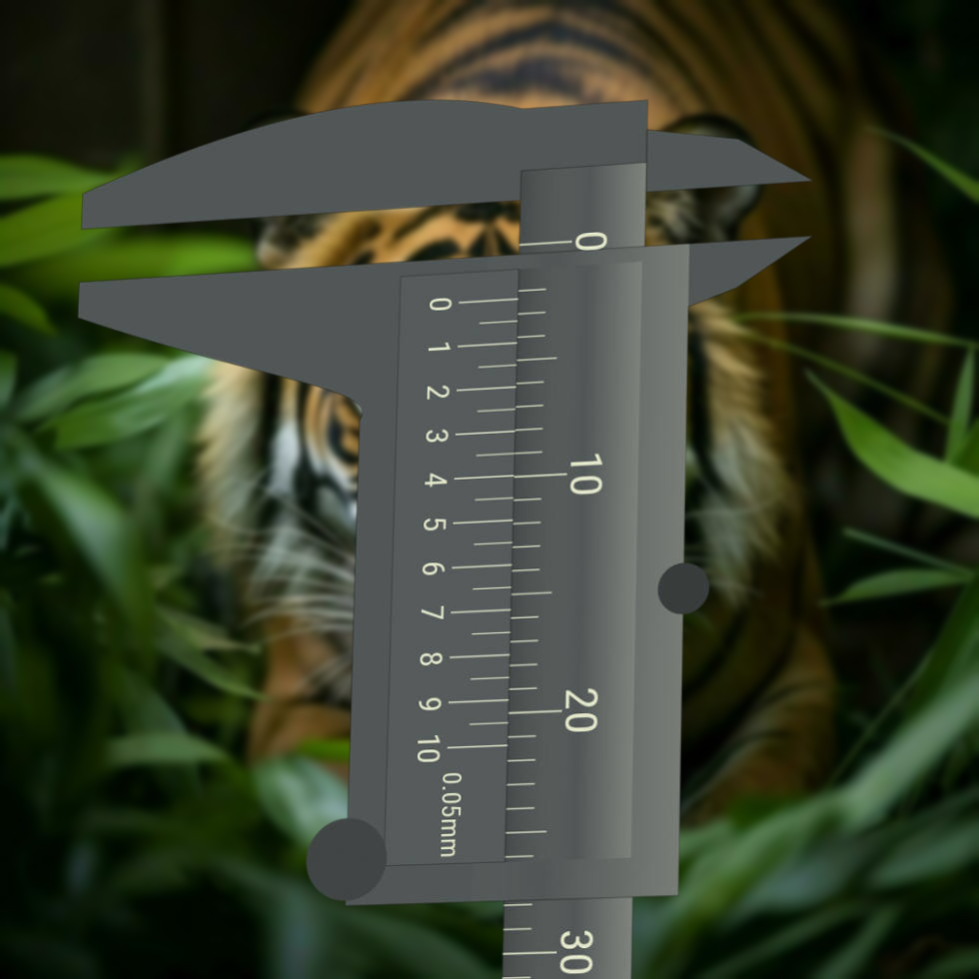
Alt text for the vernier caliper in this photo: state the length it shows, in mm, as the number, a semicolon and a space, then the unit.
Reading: 2.35; mm
